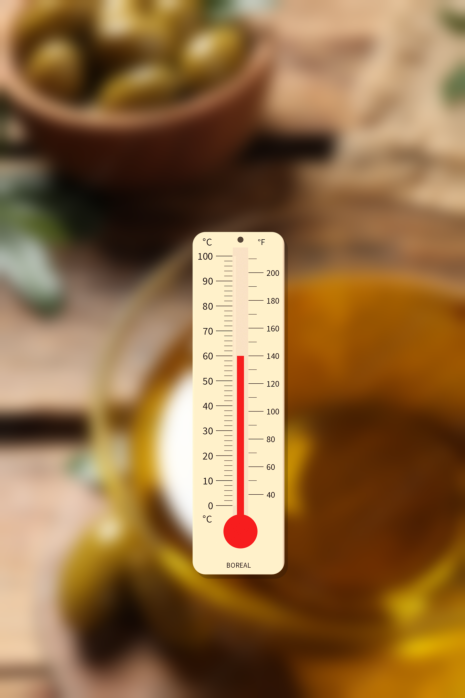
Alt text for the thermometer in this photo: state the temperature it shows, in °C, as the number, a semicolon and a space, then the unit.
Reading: 60; °C
